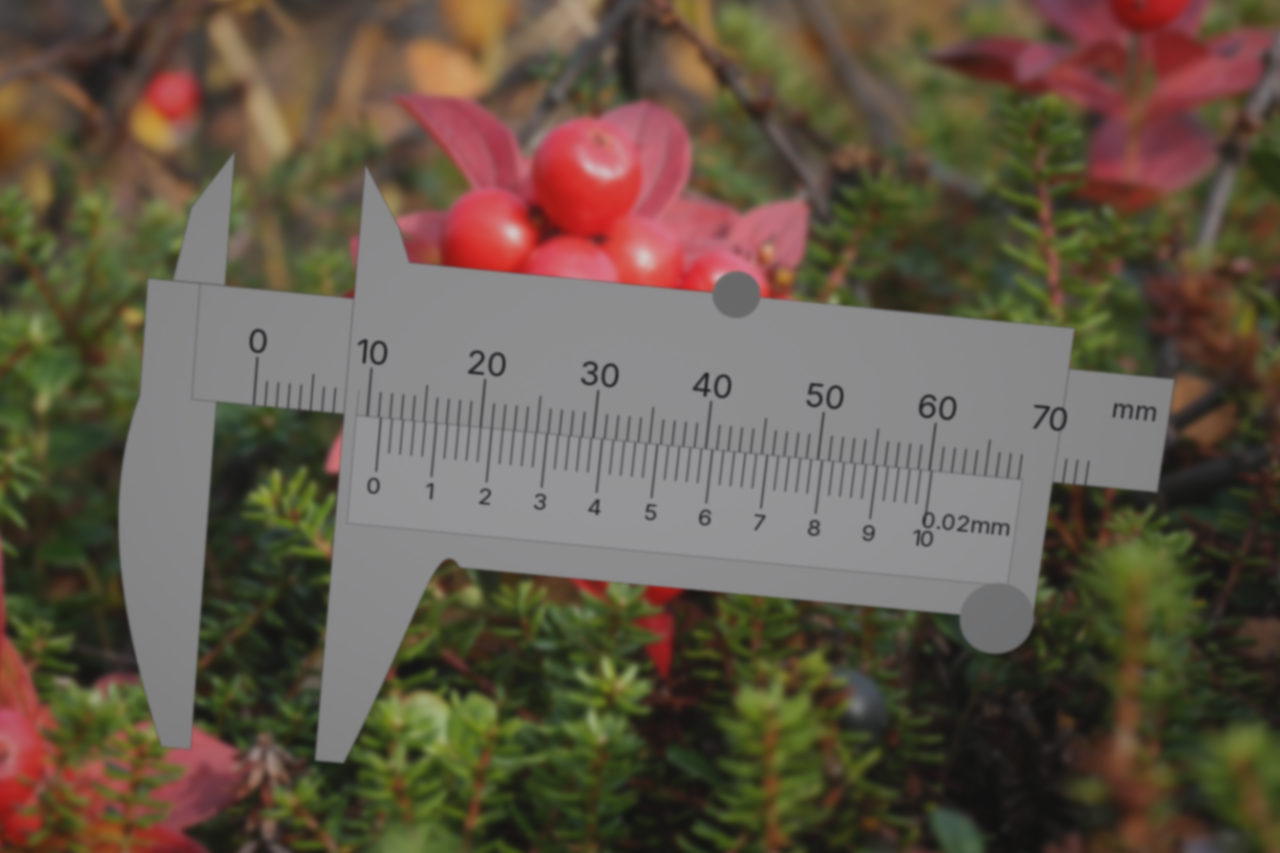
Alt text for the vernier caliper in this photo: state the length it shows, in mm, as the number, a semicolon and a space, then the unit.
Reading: 11.2; mm
